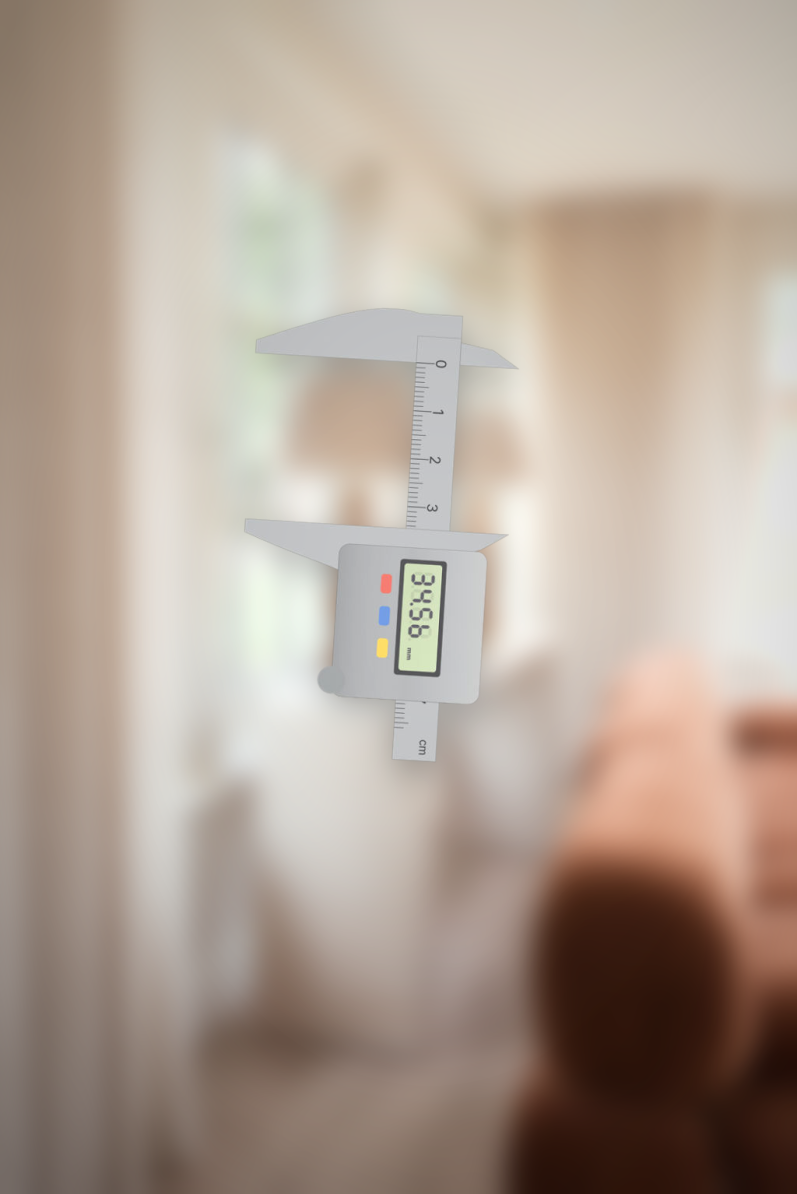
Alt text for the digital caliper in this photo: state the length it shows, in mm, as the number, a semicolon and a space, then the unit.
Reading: 34.56; mm
